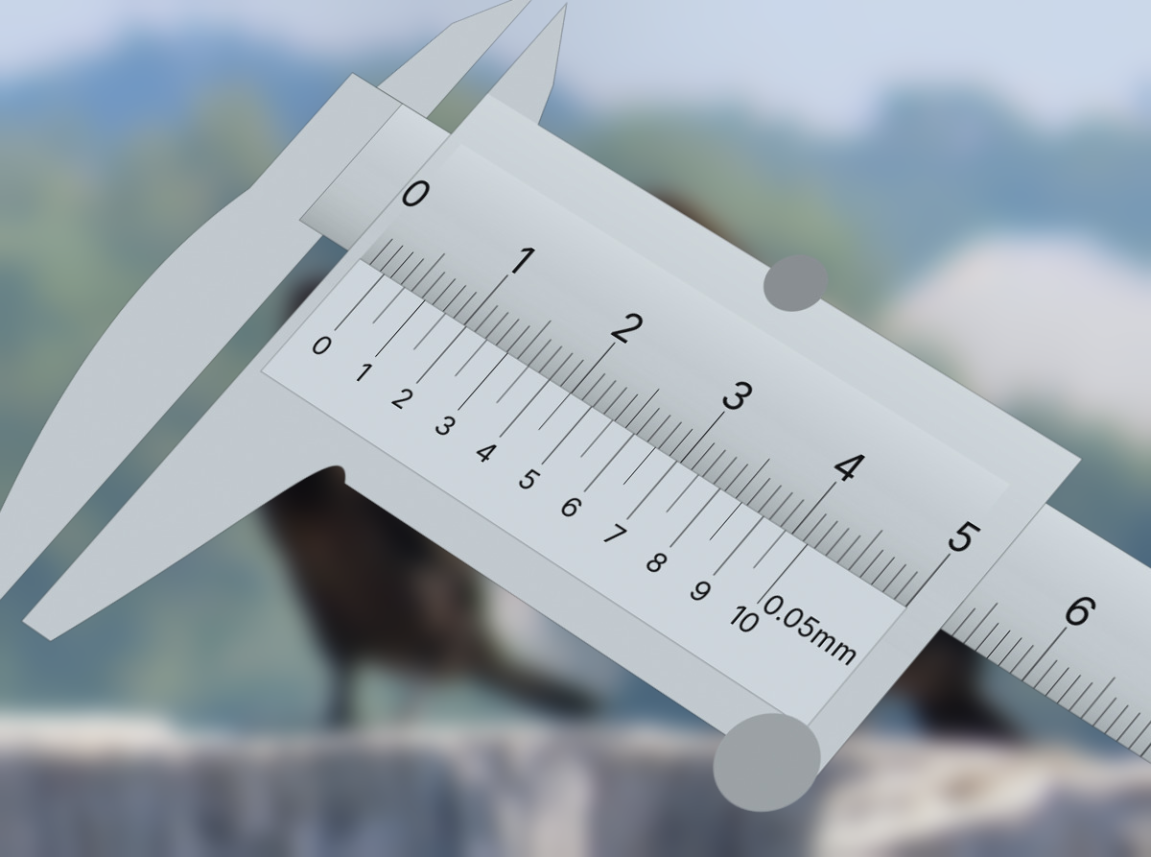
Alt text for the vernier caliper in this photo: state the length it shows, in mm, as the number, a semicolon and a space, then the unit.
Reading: 2.4; mm
